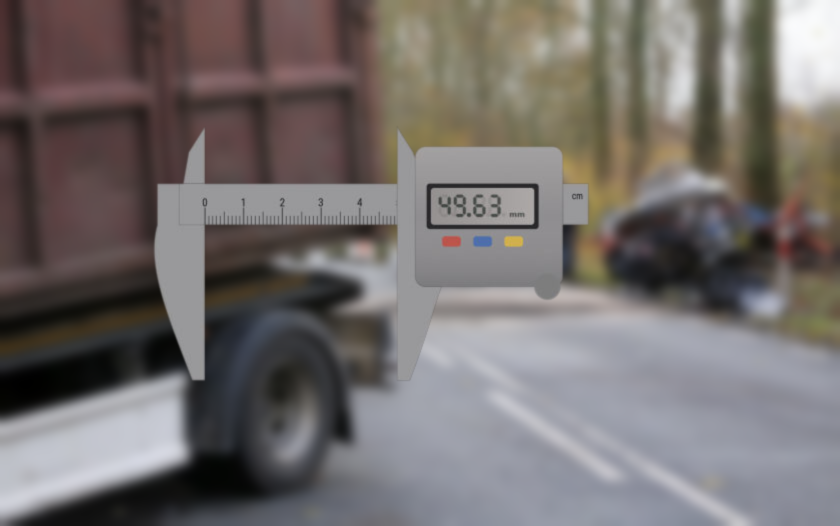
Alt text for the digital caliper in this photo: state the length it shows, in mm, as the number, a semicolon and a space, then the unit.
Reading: 49.63; mm
